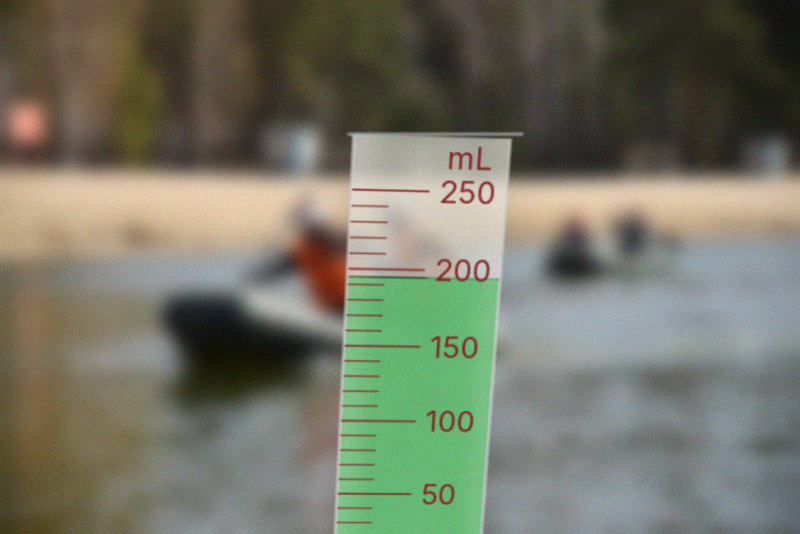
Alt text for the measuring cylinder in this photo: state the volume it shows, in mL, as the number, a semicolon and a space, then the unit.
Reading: 195; mL
